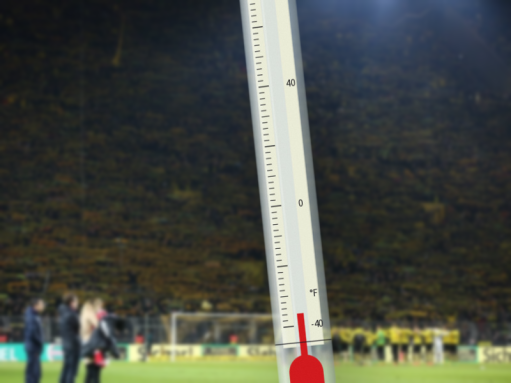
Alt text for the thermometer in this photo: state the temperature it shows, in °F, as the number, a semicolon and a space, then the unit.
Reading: -36; °F
